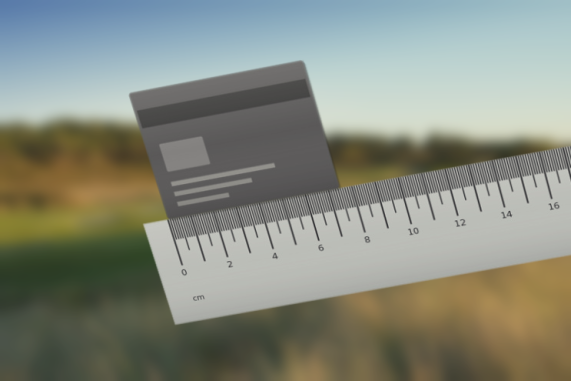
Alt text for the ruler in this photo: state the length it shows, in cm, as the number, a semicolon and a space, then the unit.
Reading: 7.5; cm
